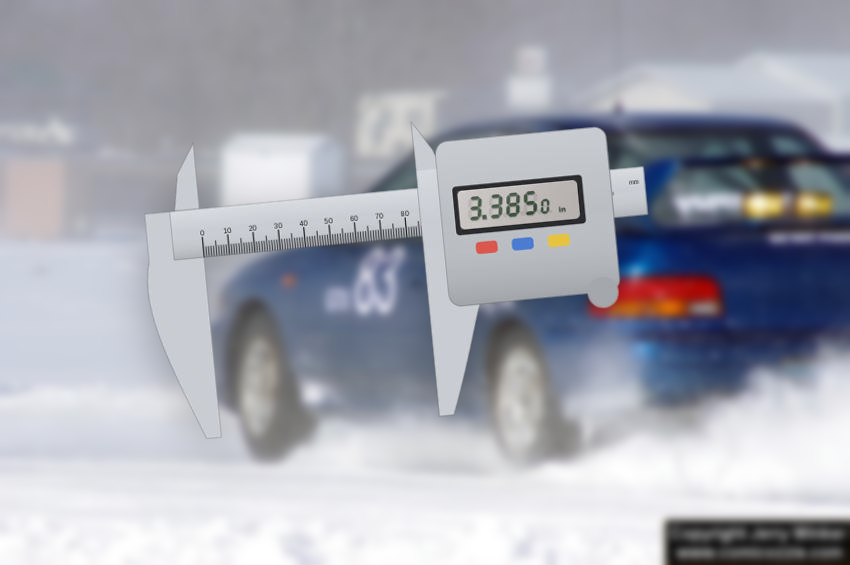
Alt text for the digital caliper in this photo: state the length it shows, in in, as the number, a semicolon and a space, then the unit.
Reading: 3.3850; in
